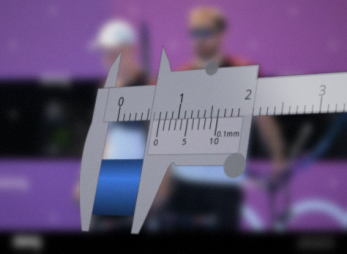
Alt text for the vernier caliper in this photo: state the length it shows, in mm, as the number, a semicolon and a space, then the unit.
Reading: 7.0; mm
